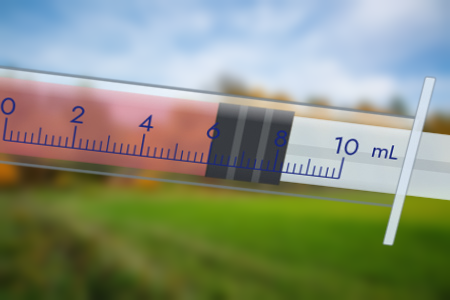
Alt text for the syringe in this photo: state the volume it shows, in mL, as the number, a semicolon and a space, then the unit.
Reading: 6; mL
